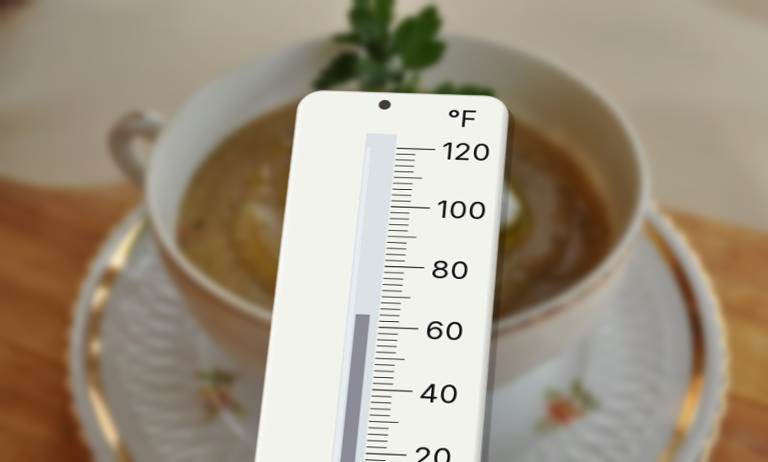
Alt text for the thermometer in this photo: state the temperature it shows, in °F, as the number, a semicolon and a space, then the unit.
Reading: 64; °F
